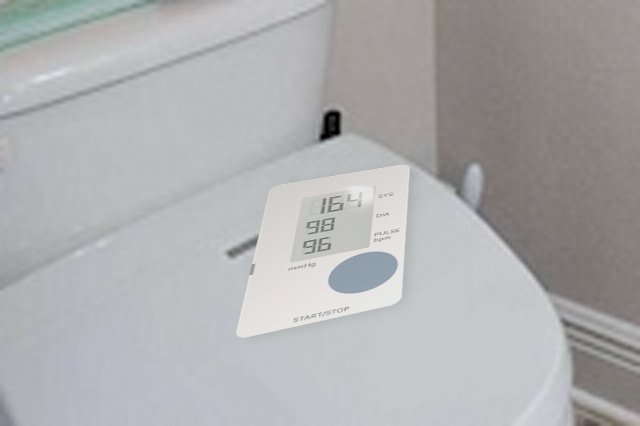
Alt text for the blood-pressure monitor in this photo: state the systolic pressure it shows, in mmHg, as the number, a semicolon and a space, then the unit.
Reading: 164; mmHg
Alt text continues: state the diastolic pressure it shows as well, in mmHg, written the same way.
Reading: 98; mmHg
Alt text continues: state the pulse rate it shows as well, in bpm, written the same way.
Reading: 96; bpm
